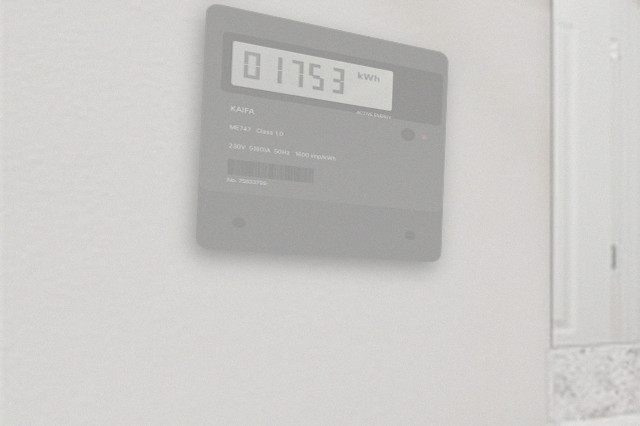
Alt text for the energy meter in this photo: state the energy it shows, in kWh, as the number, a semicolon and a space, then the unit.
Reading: 1753; kWh
